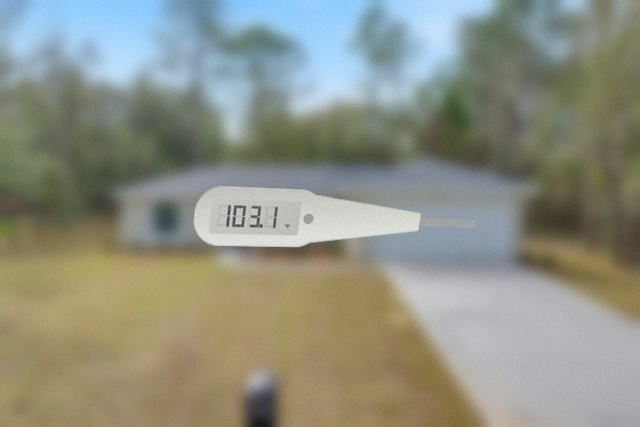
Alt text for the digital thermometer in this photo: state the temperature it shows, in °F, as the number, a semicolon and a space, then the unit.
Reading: 103.1; °F
